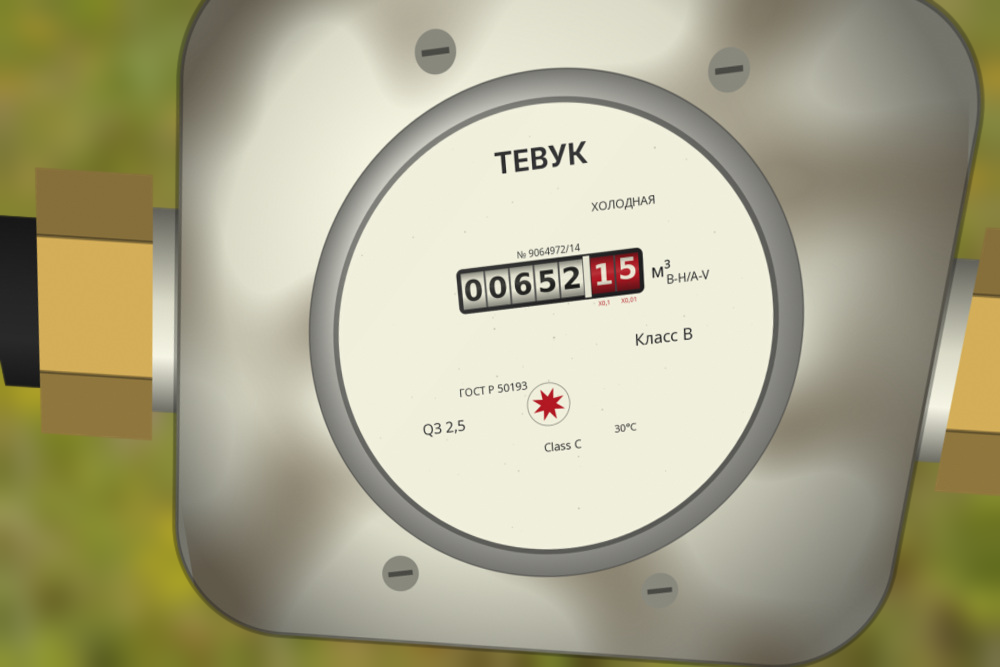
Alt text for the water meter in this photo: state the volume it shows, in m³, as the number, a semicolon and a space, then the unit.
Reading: 652.15; m³
